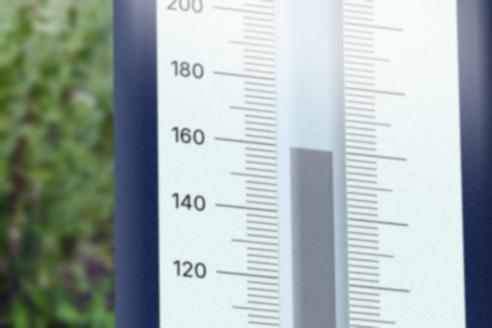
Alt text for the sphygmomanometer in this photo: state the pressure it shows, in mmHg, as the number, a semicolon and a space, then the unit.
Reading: 160; mmHg
